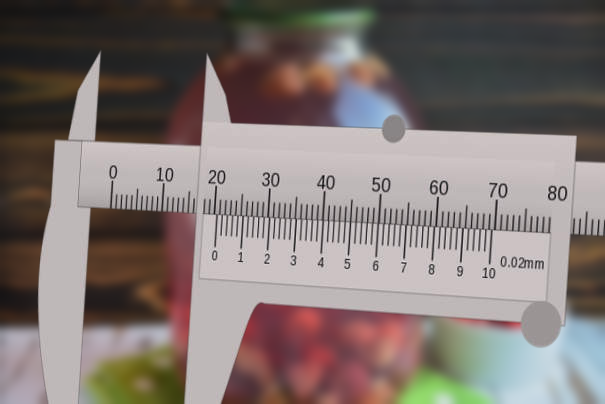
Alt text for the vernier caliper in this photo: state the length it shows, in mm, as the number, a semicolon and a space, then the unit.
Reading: 20.5; mm
